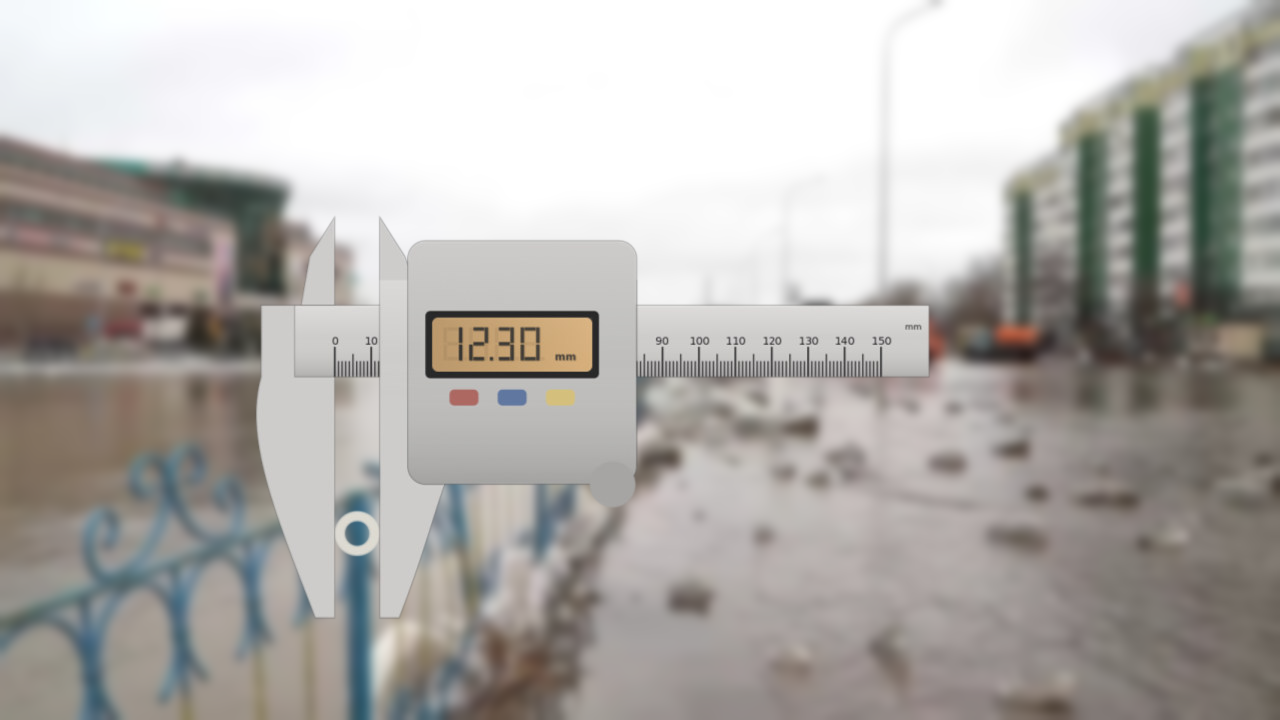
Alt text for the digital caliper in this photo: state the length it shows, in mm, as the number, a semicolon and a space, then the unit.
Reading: 12.30; mm
